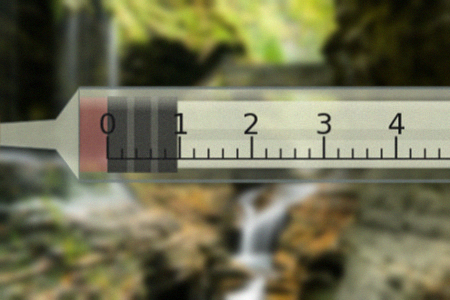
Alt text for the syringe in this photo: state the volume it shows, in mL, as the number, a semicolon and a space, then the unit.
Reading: 0; mL
